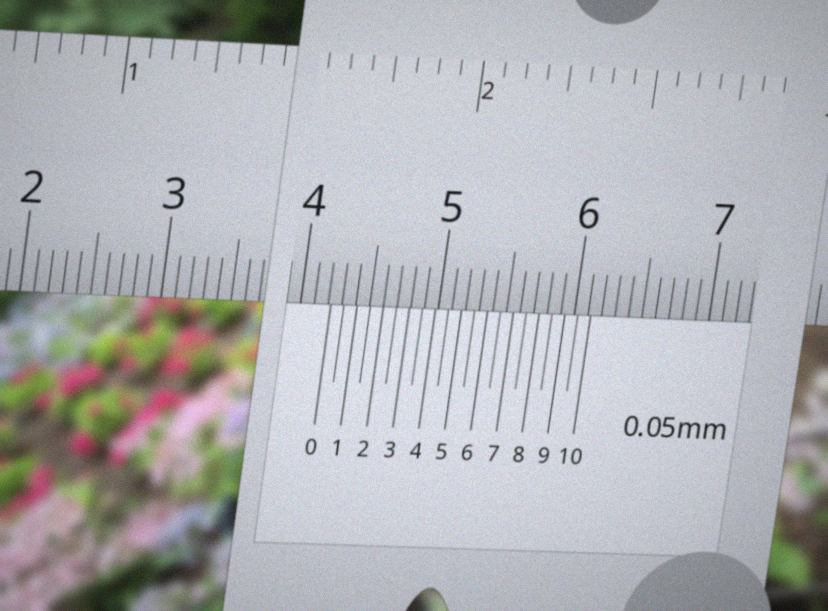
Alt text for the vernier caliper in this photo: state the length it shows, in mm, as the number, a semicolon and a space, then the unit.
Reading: 42.2; mm
